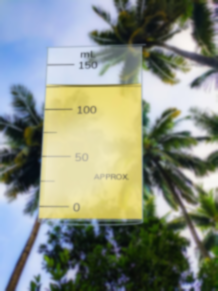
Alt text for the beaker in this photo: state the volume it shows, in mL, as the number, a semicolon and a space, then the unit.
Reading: 125; mL
